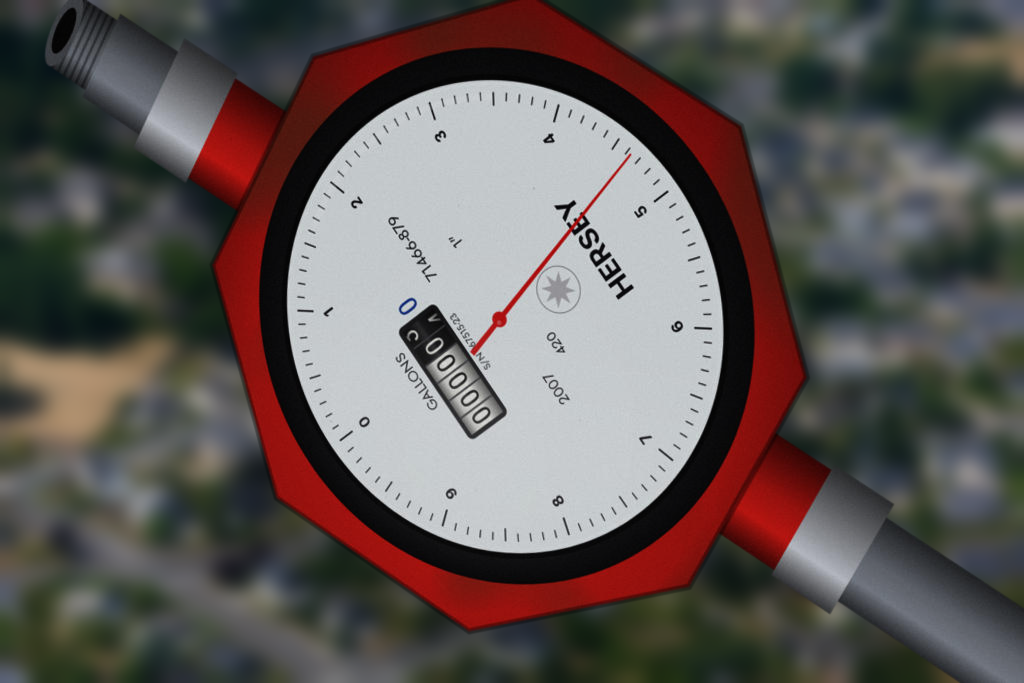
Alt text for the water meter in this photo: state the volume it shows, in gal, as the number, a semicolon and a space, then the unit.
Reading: 34.6; gal
